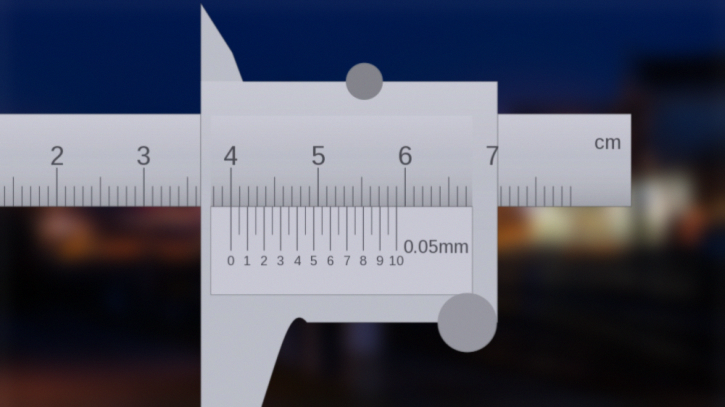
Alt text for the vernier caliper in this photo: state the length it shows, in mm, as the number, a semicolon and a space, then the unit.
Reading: 40.0; mm
